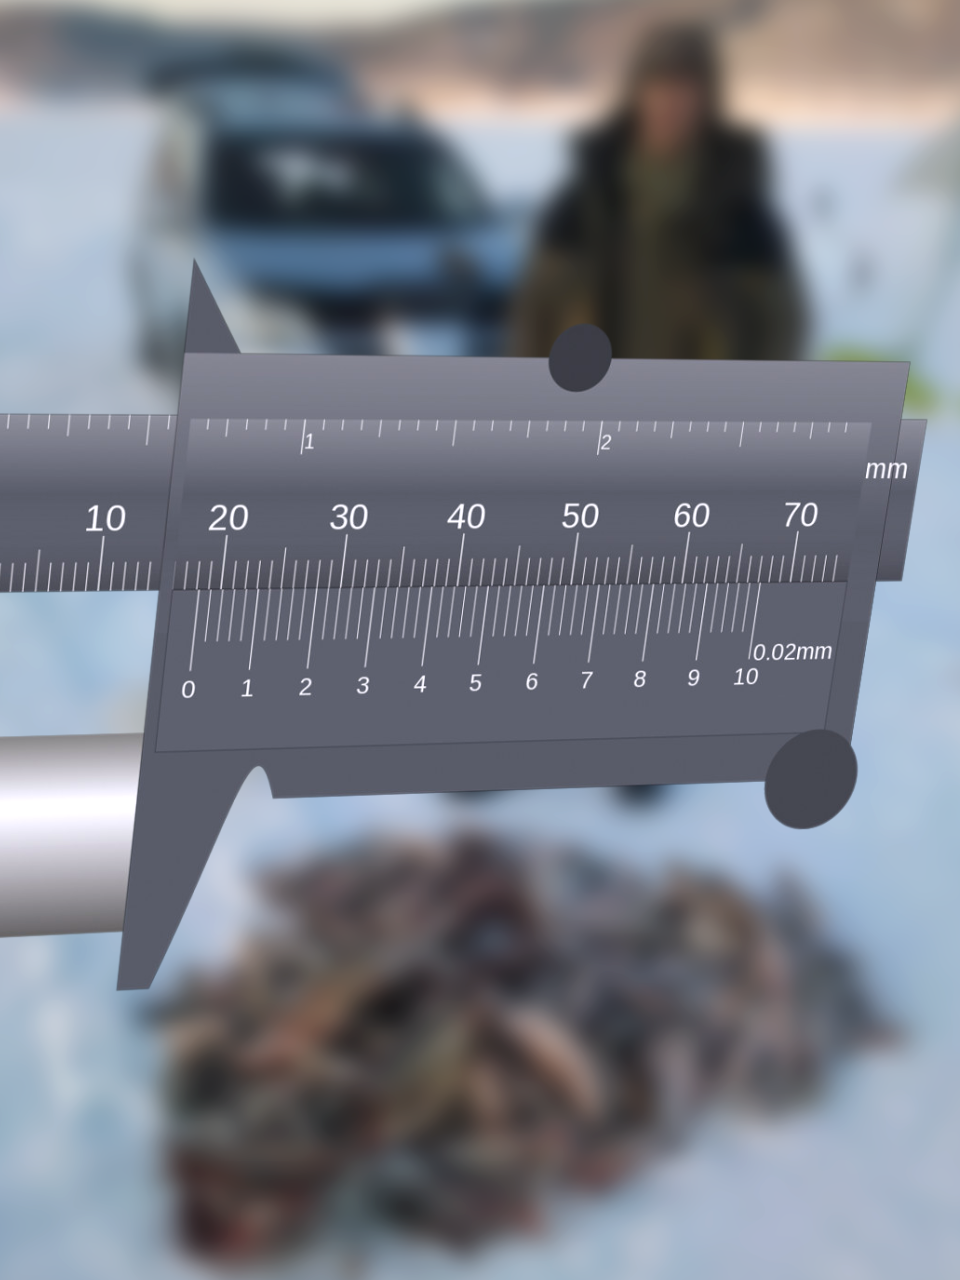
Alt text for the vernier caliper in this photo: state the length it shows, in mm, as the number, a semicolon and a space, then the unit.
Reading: 18.2; mm
